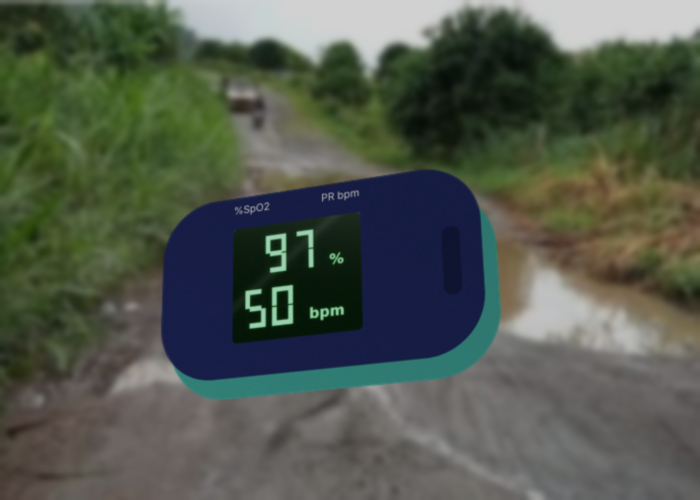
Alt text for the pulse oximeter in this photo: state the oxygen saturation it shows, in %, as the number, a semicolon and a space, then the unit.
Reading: 97; %
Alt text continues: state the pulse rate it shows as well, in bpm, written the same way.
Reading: 50; bpm
